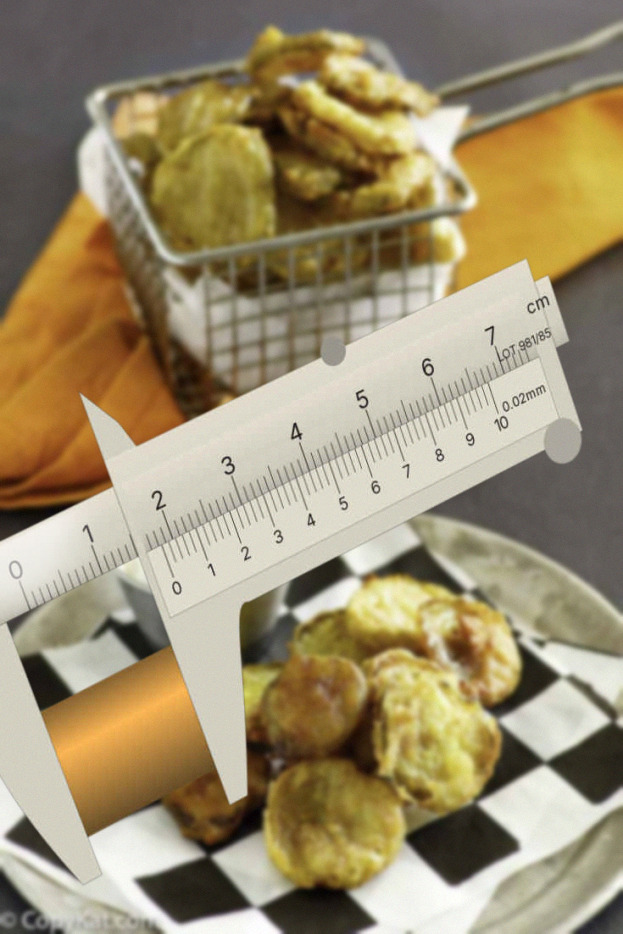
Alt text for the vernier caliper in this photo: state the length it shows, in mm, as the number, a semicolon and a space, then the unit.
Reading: 18.4; mm
